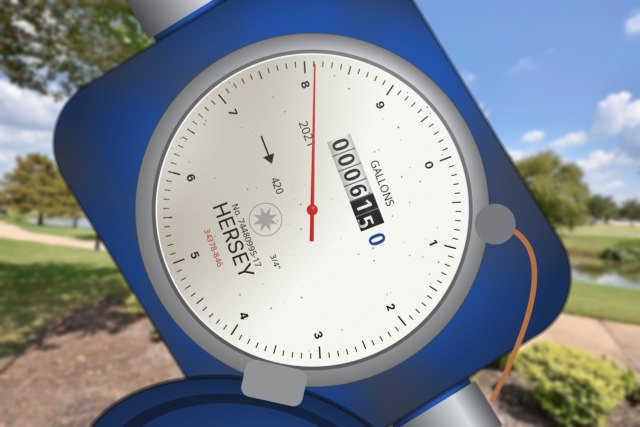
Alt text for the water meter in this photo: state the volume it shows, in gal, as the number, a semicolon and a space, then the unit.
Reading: 6148.1; gal
